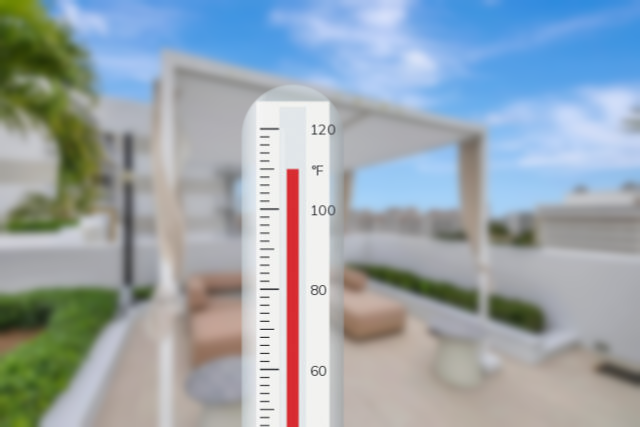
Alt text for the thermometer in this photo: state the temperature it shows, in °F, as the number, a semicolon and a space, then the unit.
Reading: 110; °F
